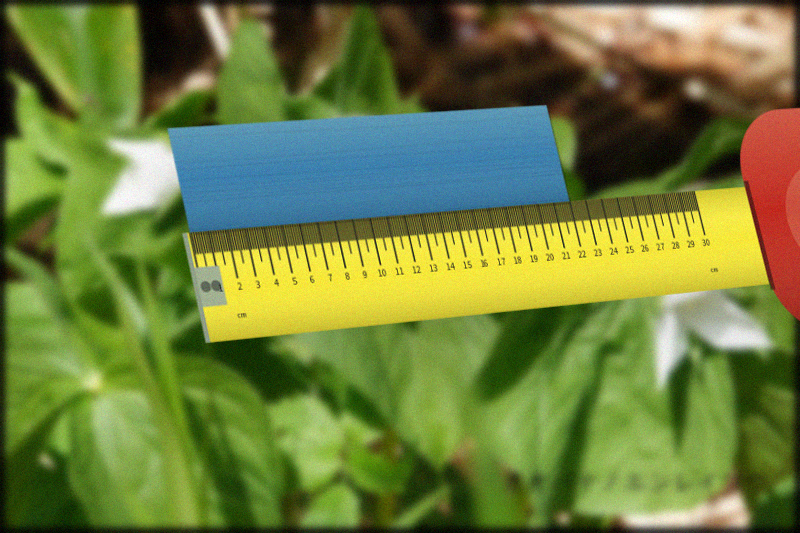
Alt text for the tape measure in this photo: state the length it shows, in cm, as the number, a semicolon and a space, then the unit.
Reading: 22; cm
